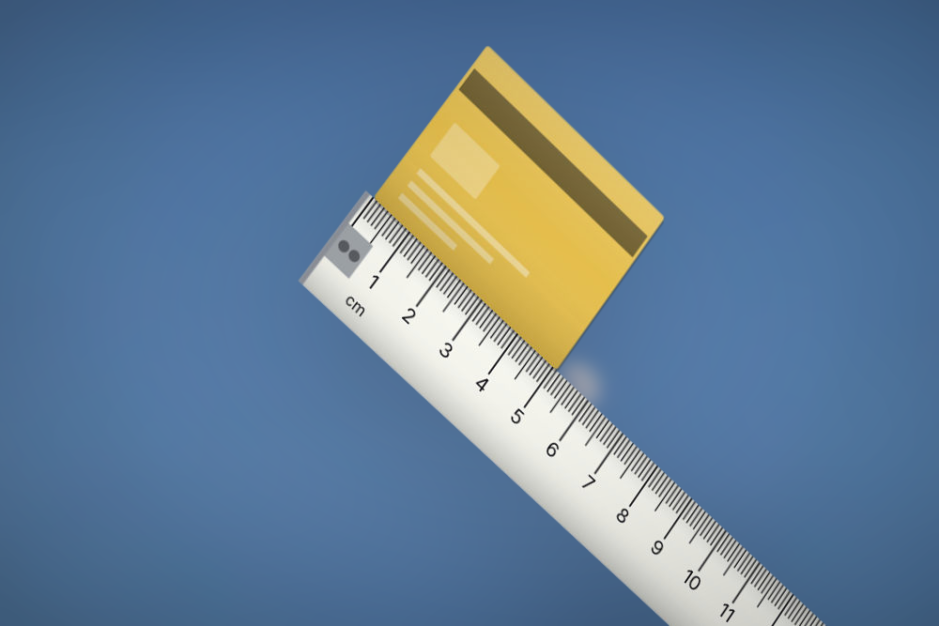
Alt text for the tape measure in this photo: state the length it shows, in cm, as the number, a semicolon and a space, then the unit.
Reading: 5.1; cm
